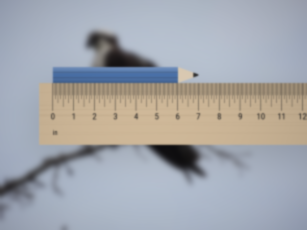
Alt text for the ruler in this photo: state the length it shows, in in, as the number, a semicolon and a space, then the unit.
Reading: 7; in
